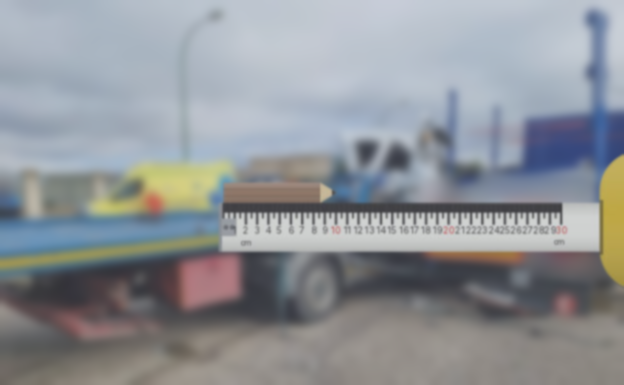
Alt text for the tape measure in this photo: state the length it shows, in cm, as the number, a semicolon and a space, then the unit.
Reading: 10; cm
